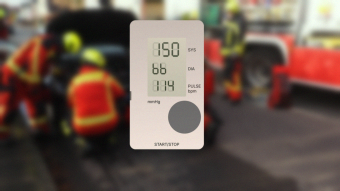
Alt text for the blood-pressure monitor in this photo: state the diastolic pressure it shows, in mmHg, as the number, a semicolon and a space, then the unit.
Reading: 66; mmHg
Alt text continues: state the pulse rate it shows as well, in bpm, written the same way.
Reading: 114; bpm
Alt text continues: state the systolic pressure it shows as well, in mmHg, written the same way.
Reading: 150; mmHg
